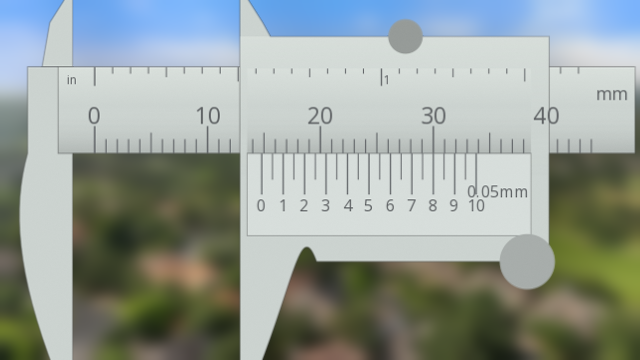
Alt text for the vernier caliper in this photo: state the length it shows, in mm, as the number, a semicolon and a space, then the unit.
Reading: 14.8; mm
